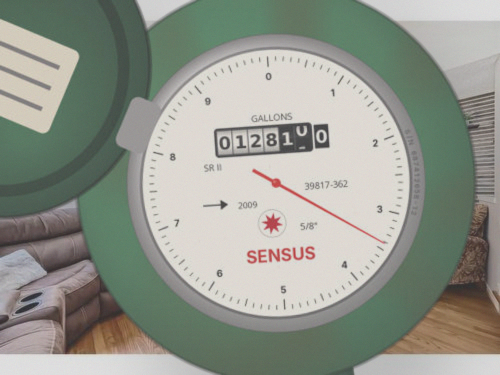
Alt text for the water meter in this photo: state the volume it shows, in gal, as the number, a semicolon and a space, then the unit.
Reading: 128103.4; gal
